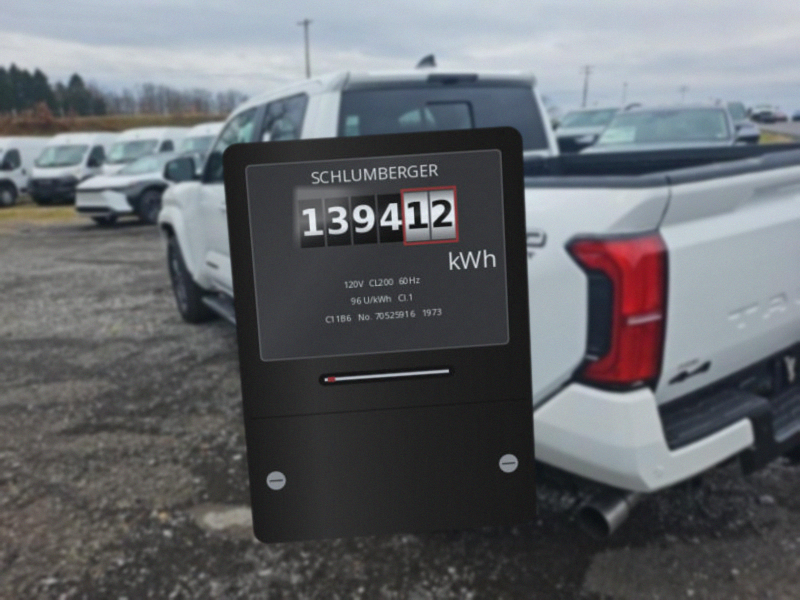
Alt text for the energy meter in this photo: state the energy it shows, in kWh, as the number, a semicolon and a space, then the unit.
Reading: 1394.12; kWh
